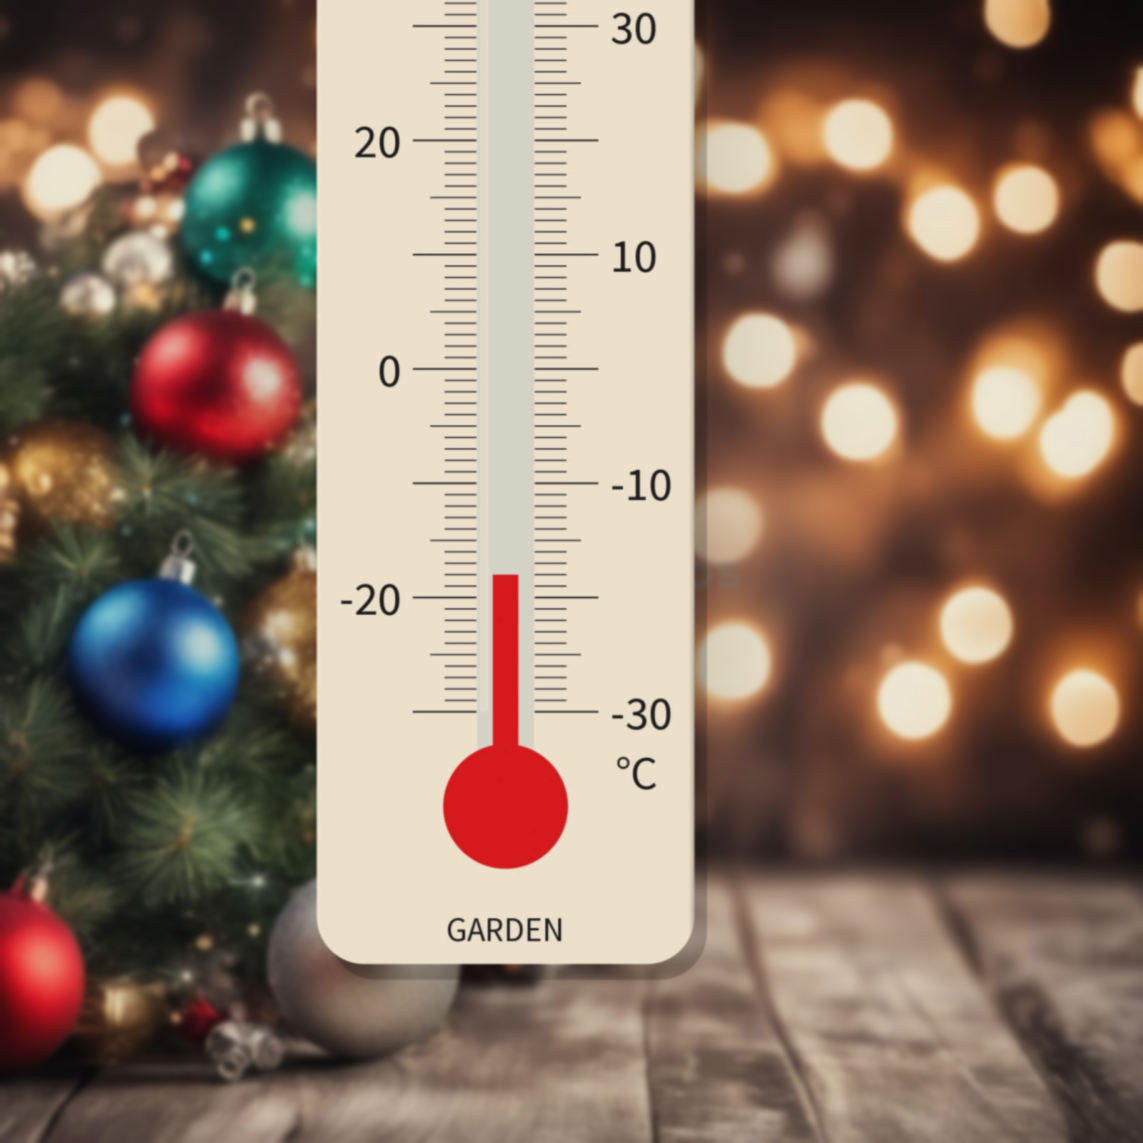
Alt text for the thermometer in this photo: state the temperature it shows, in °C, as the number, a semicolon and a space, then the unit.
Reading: -18; °C
